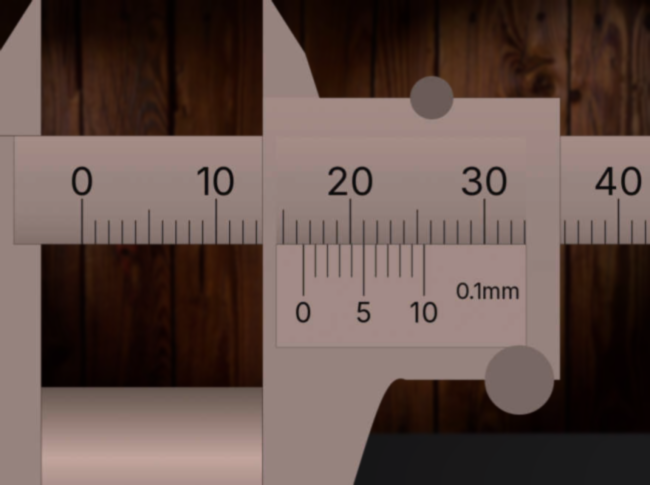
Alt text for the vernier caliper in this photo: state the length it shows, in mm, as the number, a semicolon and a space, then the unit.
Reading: 16.5; mm
